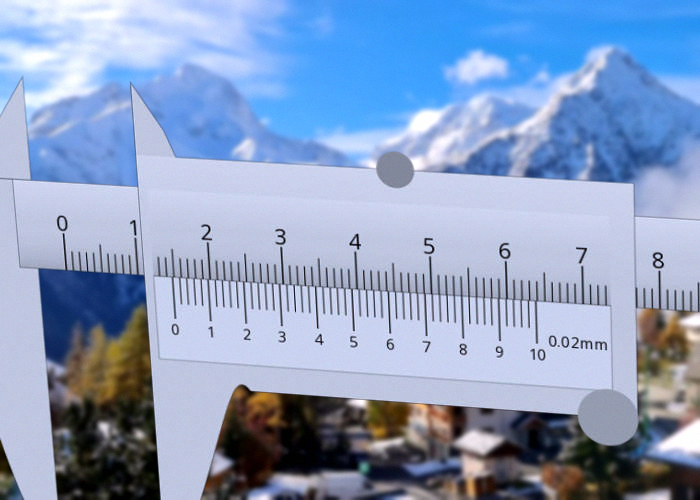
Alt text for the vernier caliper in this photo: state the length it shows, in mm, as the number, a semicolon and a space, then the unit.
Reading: 14.8; mm
